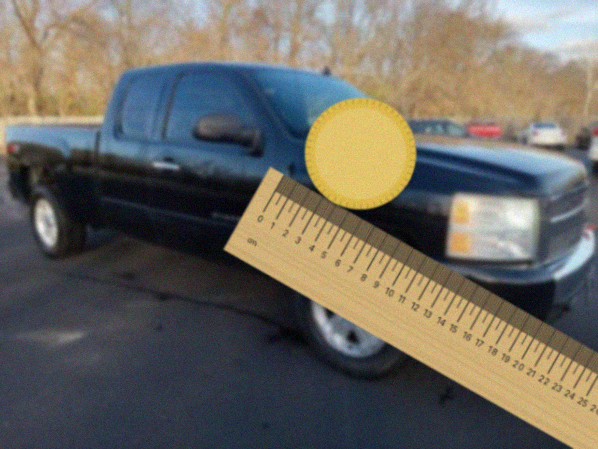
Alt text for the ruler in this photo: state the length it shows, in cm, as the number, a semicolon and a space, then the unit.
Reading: 7.5; cm
